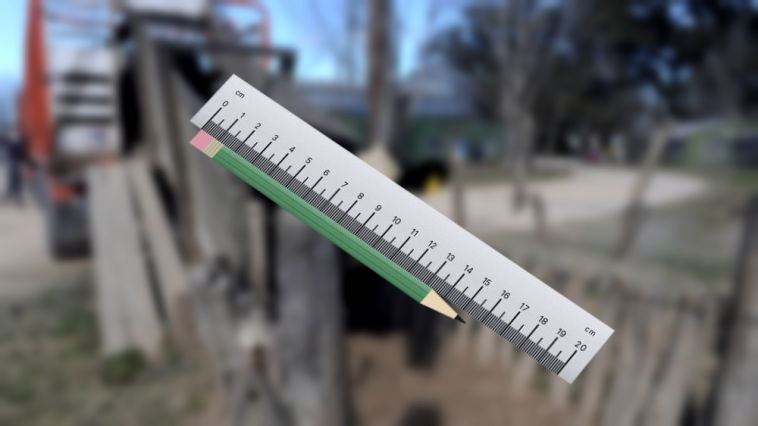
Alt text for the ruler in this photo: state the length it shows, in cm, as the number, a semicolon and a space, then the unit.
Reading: 15.5; cm
